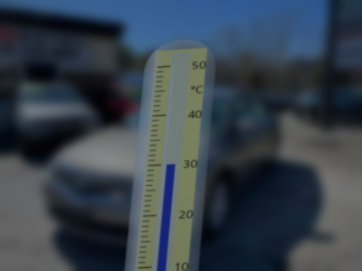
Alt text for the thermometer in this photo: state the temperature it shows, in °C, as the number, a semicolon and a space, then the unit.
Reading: 30; °C
